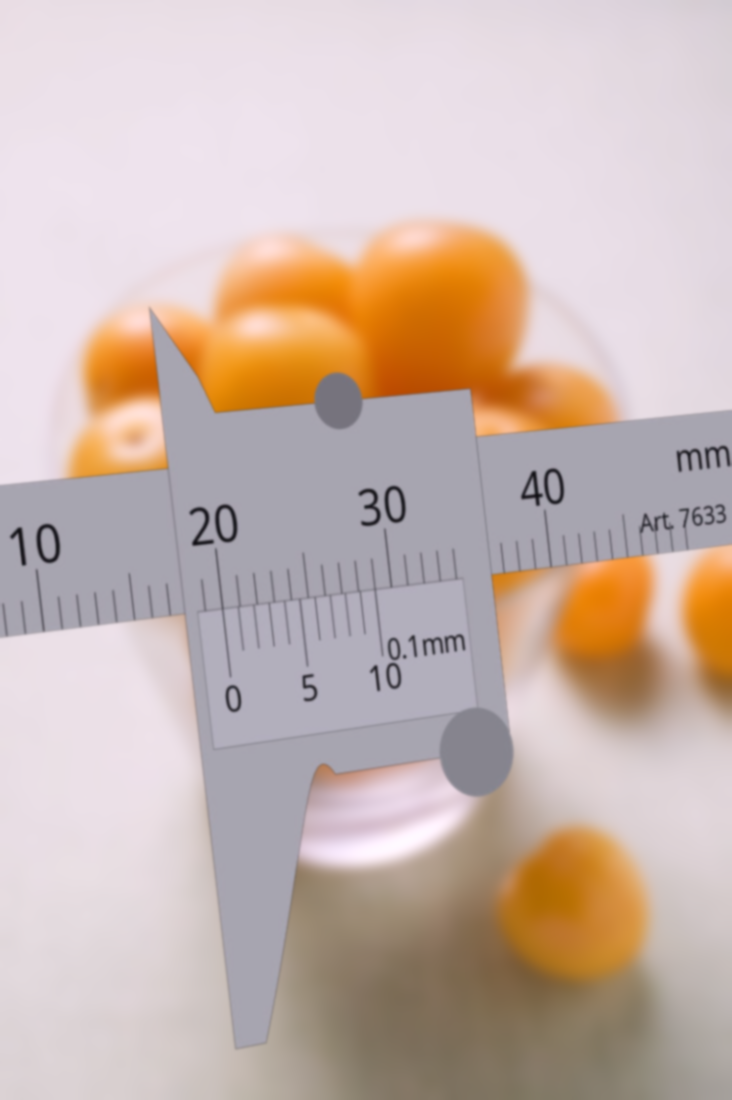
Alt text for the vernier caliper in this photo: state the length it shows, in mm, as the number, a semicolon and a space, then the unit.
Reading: 20.0; mm
